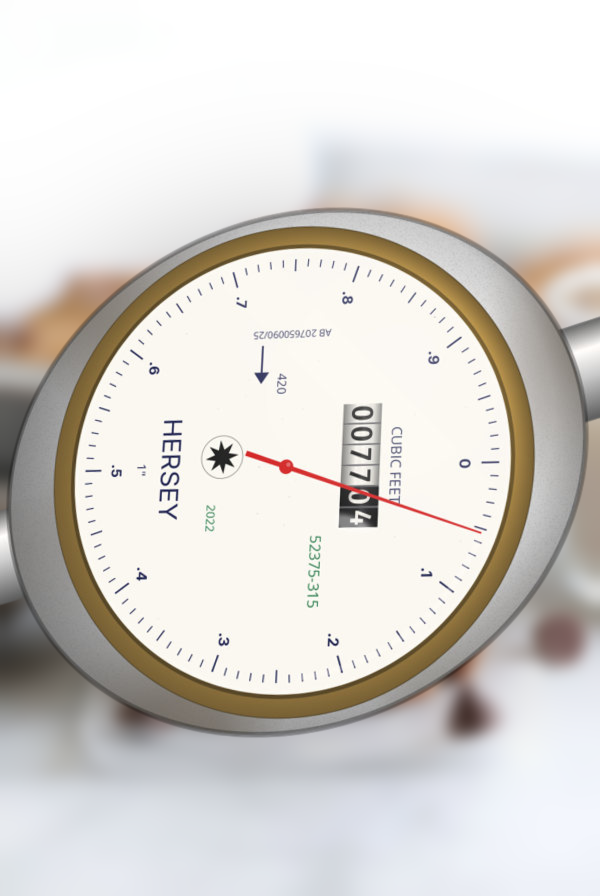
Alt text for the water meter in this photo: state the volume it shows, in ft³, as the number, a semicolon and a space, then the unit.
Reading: 7704.05; ft³
